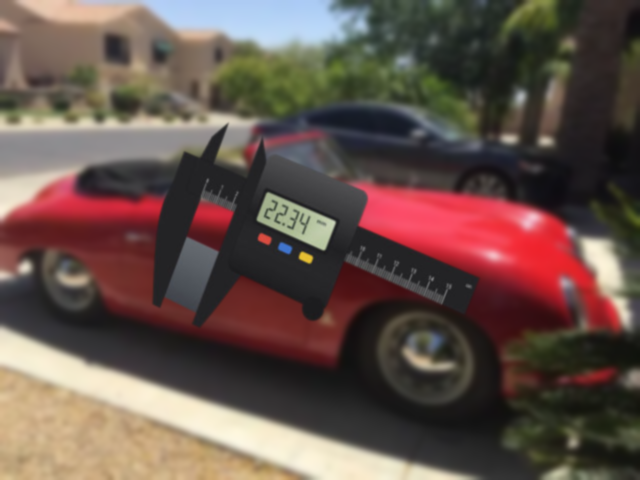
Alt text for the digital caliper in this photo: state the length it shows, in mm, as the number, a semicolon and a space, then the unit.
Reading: 22.34; mm
